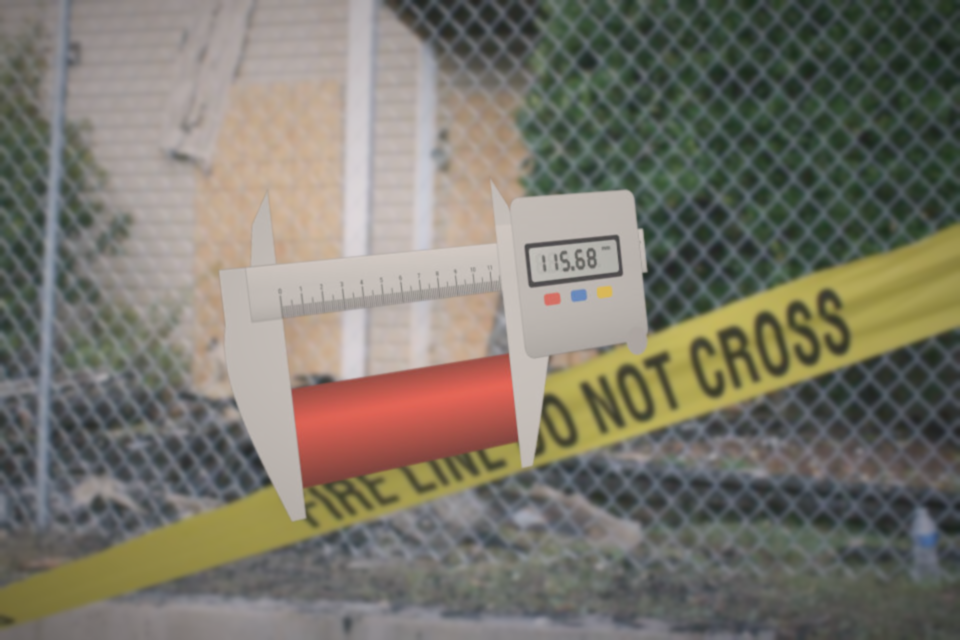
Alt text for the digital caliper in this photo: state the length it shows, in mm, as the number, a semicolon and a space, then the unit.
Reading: 115.68; mm
